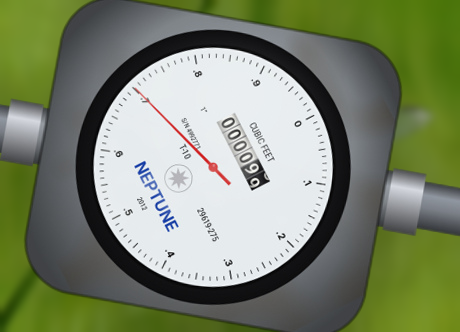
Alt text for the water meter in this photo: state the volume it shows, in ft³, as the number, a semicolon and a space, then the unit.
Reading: 98.70; ft³
